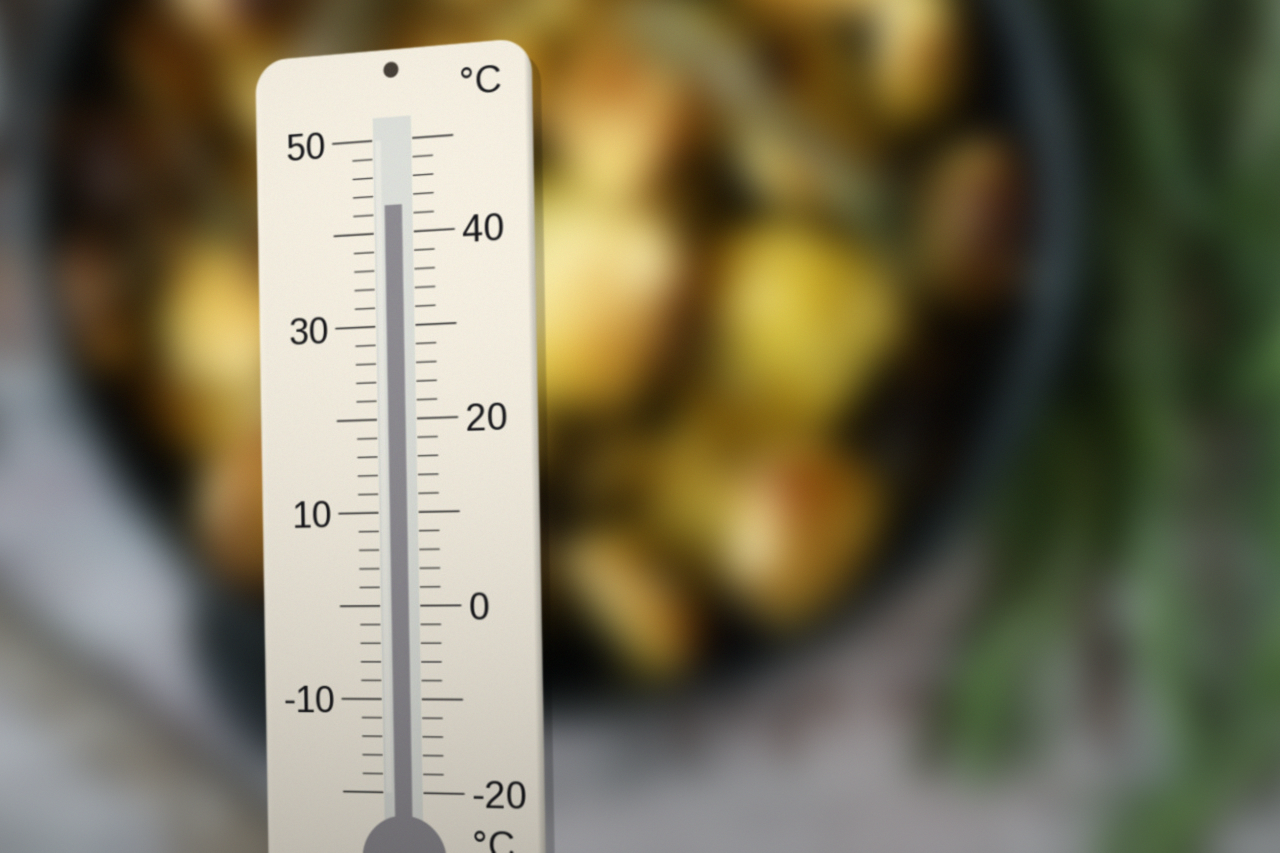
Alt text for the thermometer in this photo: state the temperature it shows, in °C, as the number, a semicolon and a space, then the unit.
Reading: 43; °C
